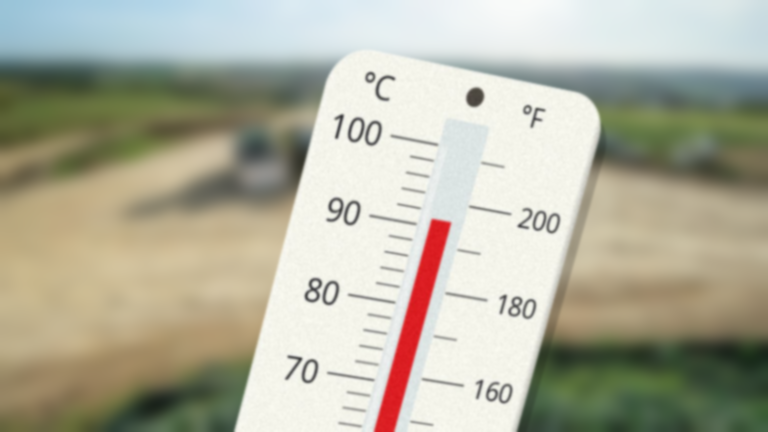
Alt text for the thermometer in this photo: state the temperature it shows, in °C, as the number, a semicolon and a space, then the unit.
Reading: 91; °C
